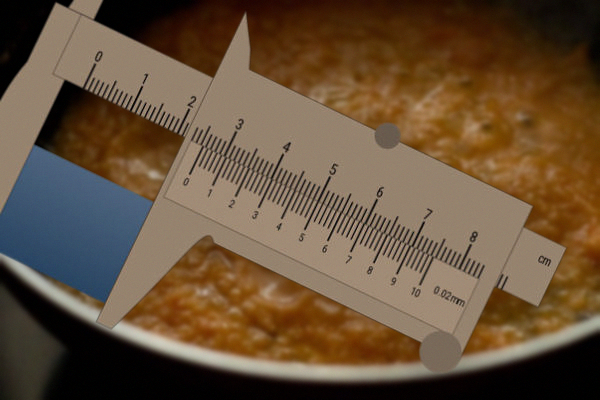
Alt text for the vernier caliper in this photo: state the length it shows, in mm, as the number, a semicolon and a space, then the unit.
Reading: 25.5; mm
